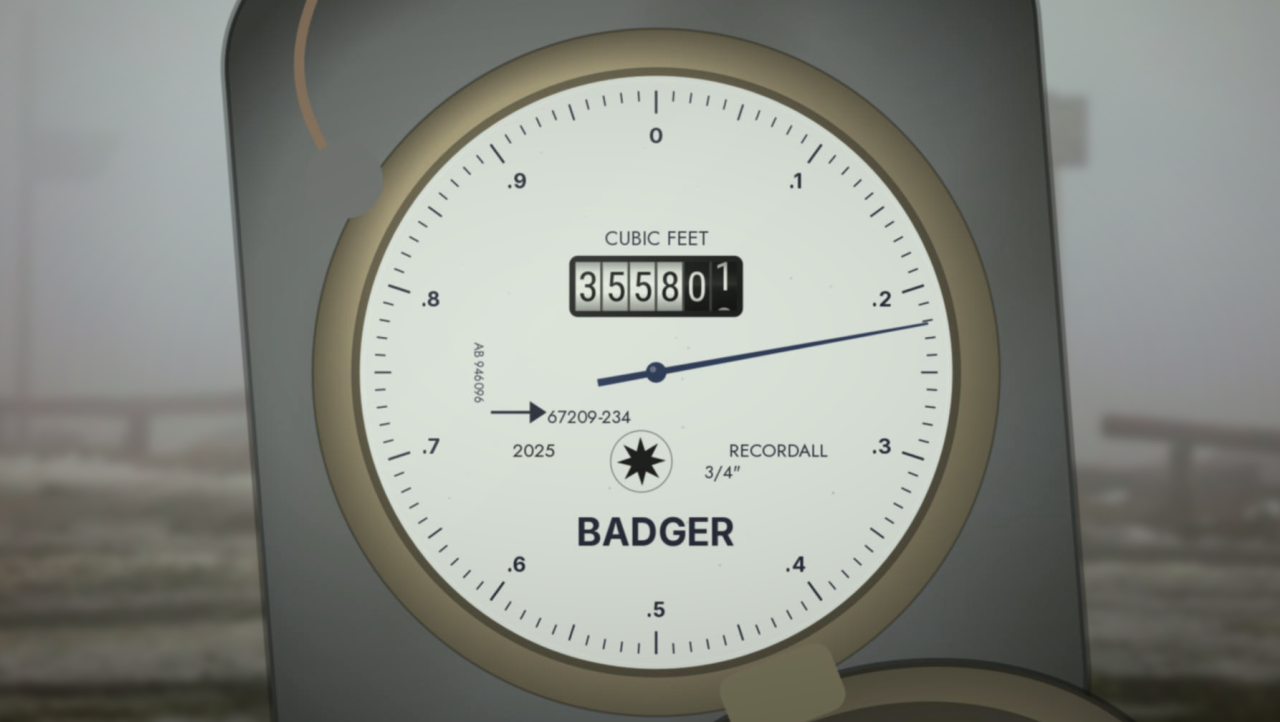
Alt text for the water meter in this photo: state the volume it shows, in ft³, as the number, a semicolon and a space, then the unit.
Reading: 355801.22; ft³
